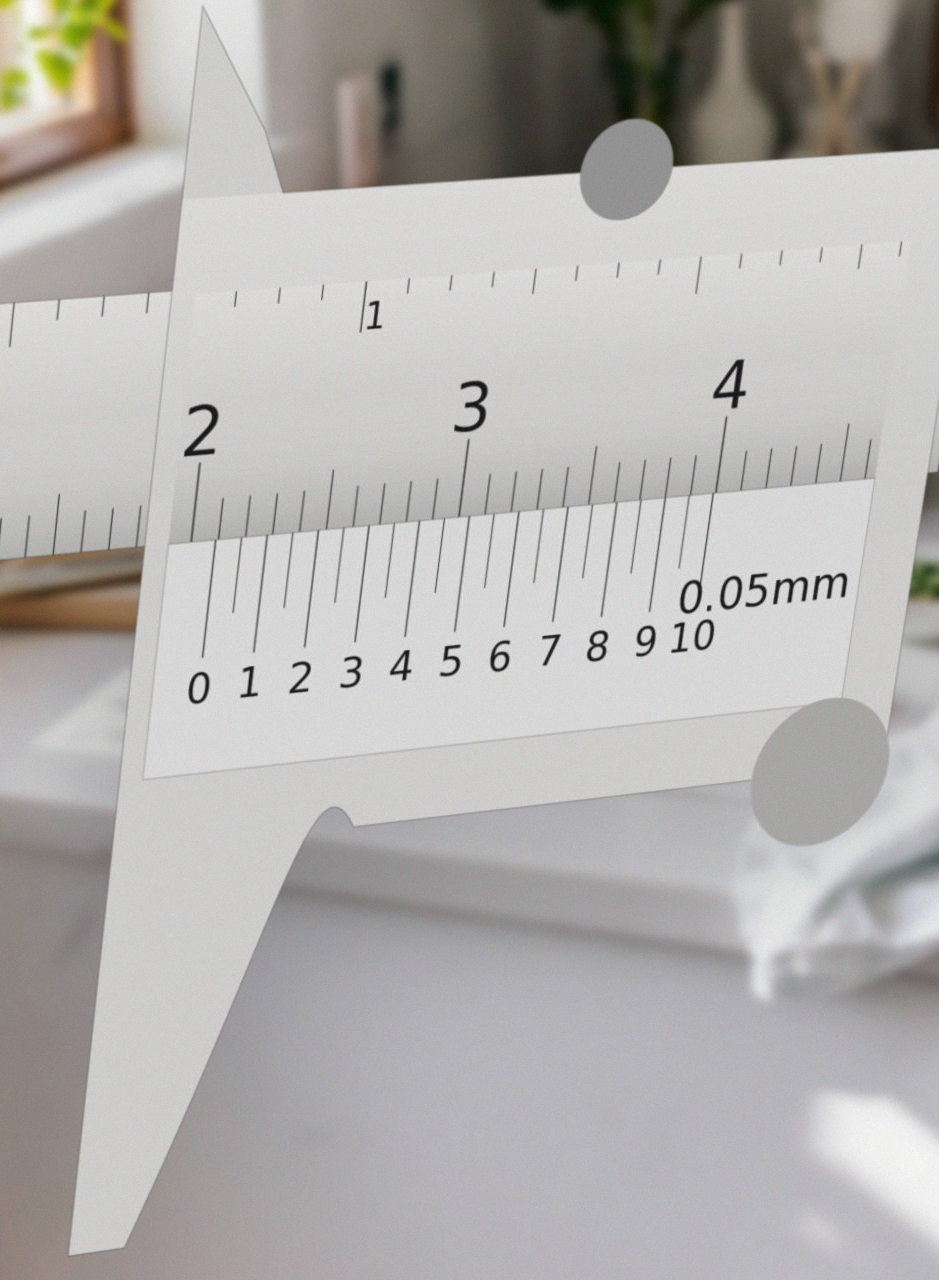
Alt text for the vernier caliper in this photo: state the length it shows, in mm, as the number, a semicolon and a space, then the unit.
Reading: 20.9; mm
